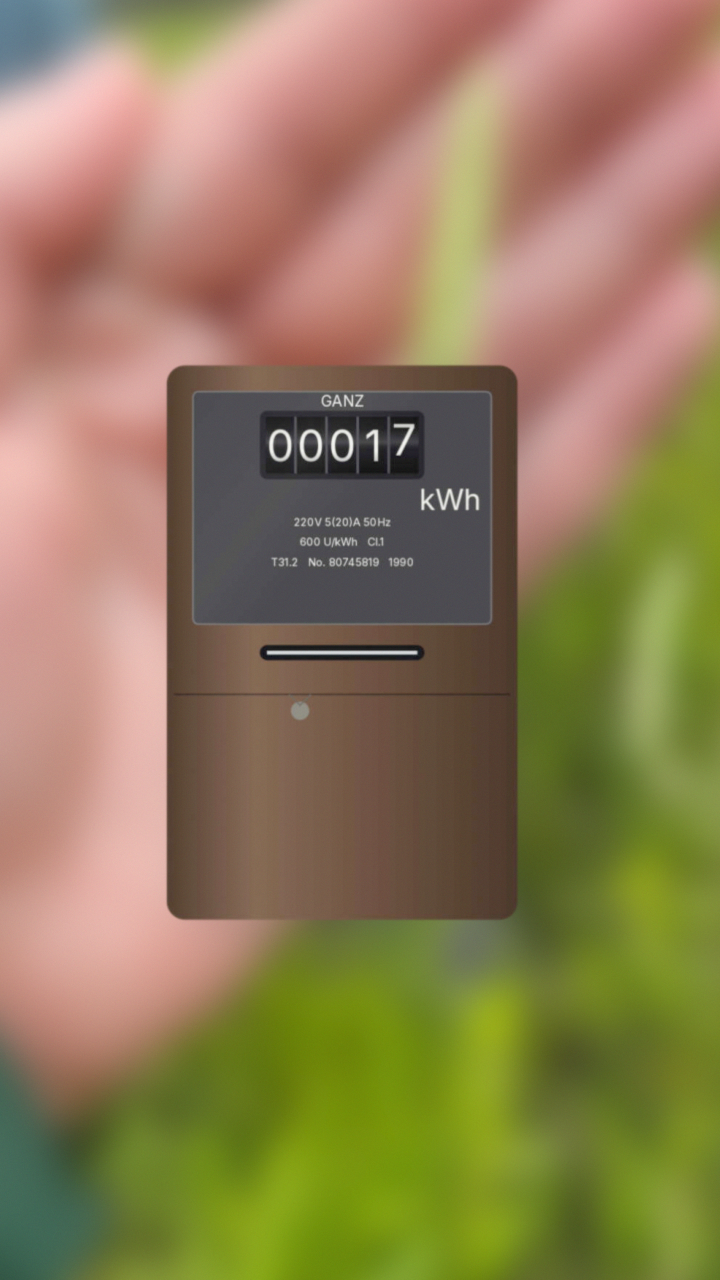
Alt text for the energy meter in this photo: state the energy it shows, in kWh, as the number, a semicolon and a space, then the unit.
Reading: 17; kWh
